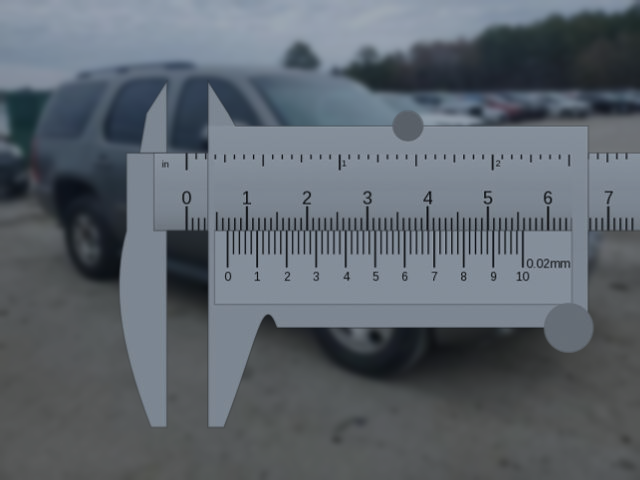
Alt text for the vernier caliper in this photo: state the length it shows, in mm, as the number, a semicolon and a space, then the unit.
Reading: 6.8; mm
